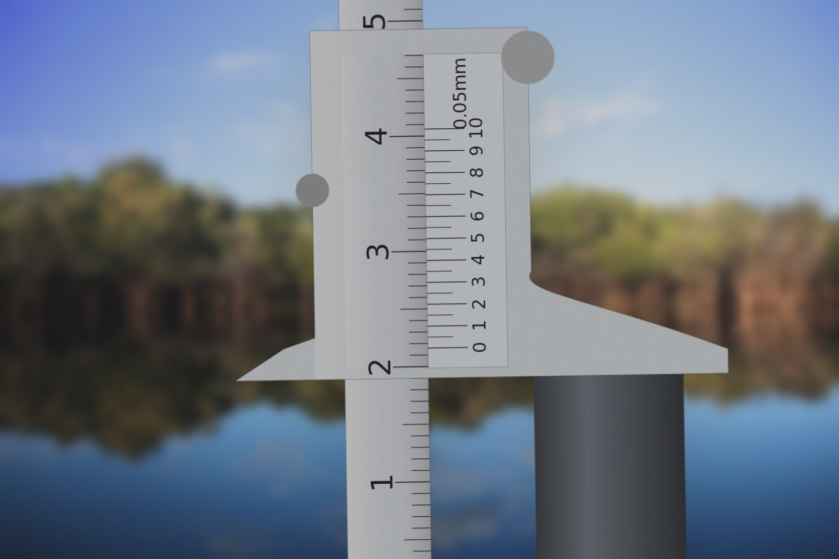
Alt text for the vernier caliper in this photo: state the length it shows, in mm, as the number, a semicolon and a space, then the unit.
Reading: 21.6; mm
